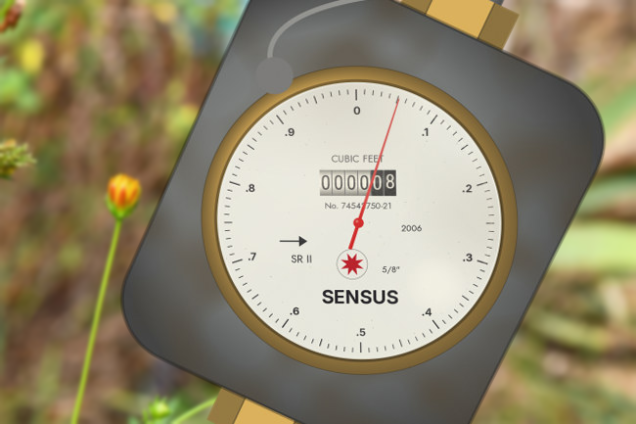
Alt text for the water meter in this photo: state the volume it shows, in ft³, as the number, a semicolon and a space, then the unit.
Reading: 8.05; ft³
